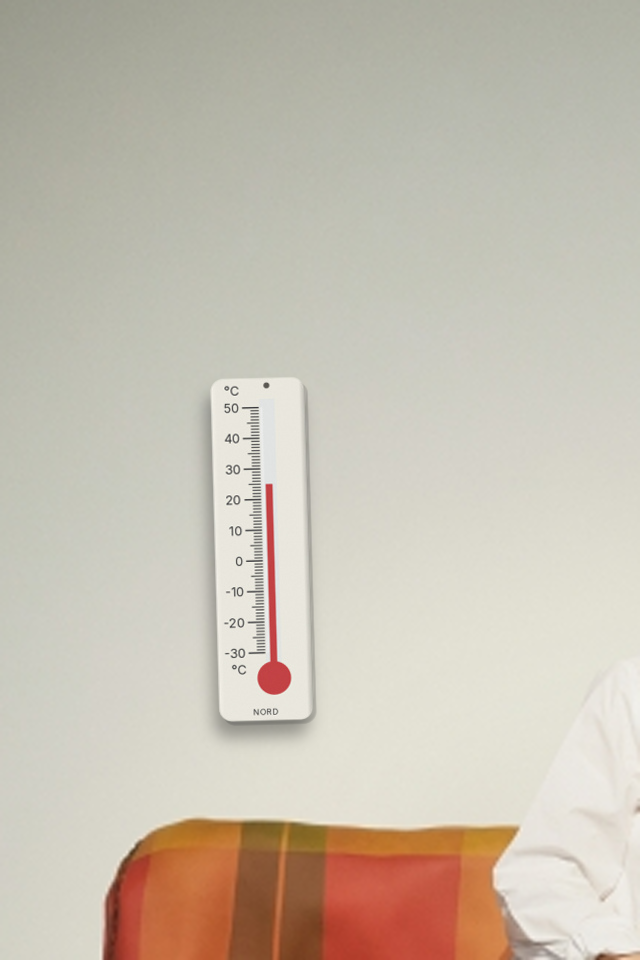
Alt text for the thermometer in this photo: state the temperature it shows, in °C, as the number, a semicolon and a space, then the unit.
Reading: 25; °C
